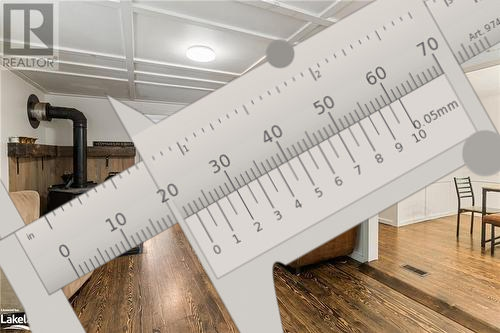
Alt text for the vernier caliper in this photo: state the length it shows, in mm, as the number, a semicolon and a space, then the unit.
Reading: 22.4; mm
